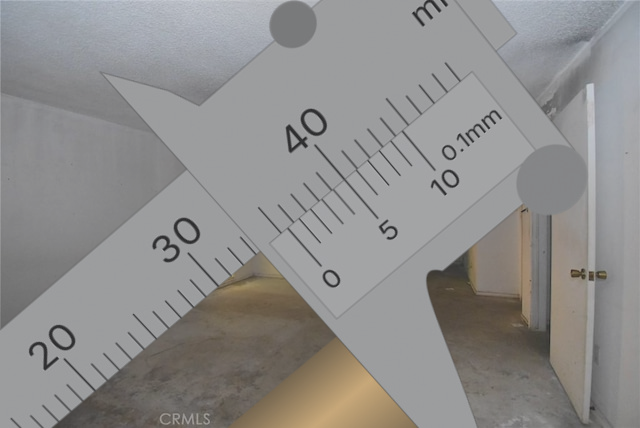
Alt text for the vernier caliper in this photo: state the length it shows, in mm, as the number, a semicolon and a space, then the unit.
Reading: 35.5; mm
